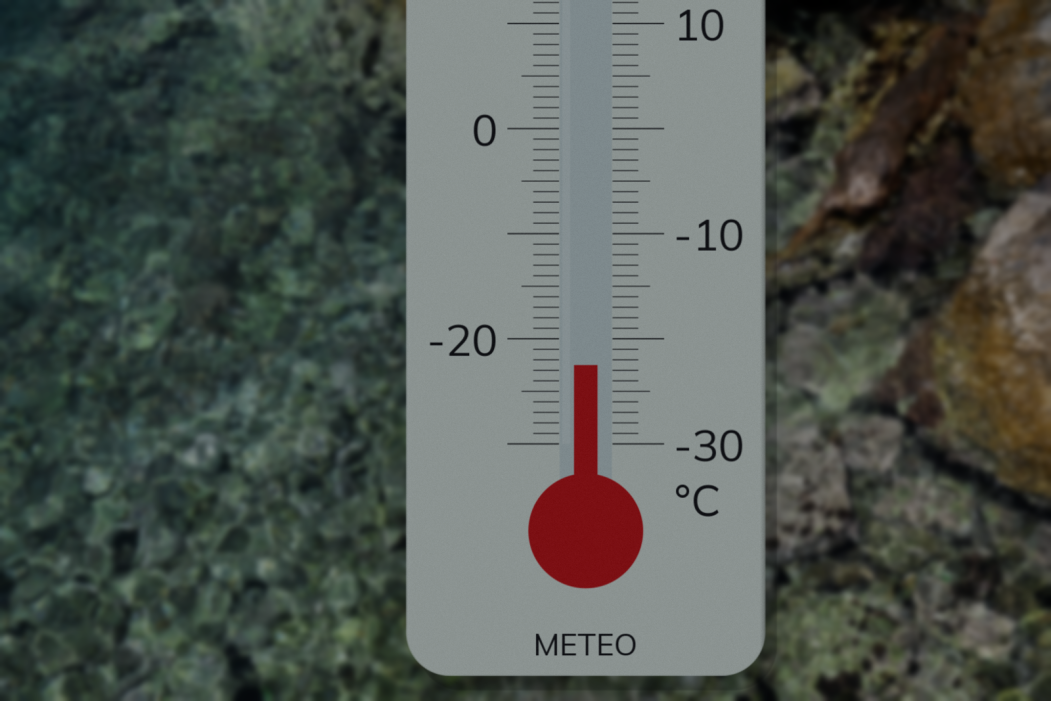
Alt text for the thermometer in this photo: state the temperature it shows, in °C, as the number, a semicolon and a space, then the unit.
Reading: -22.5; °C
